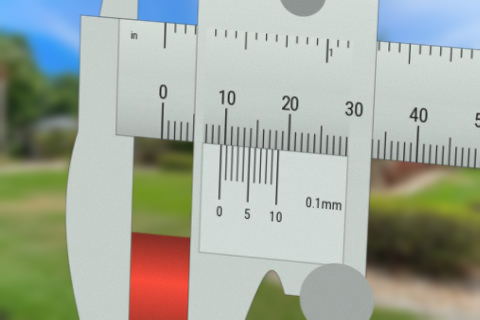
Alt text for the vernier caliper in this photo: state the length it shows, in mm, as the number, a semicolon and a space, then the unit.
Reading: 9.4; mm
